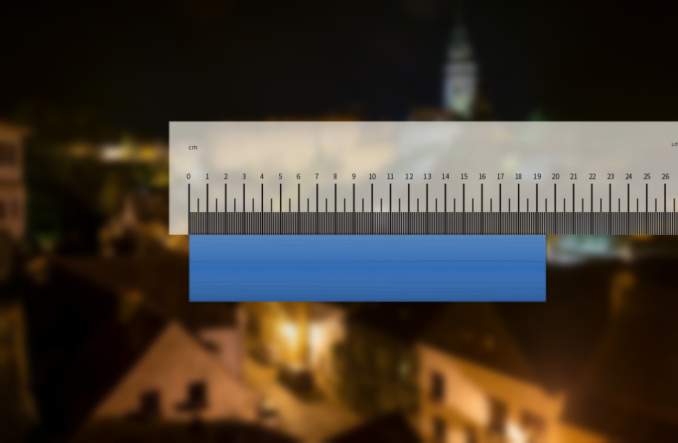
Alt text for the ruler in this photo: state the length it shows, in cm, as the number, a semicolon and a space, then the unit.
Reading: 19.5; cm
